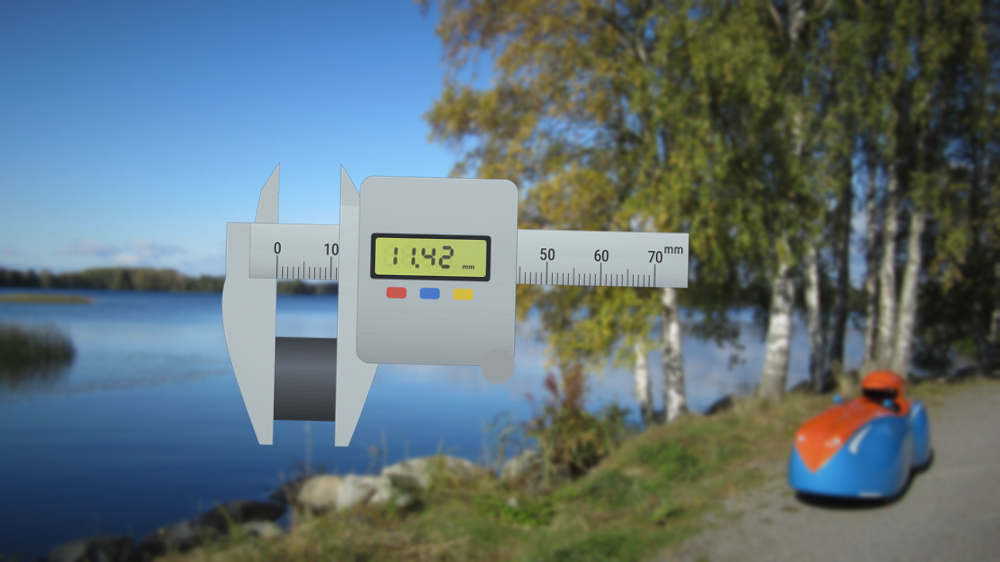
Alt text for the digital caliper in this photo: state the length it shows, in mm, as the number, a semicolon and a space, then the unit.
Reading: 11.42; mm
